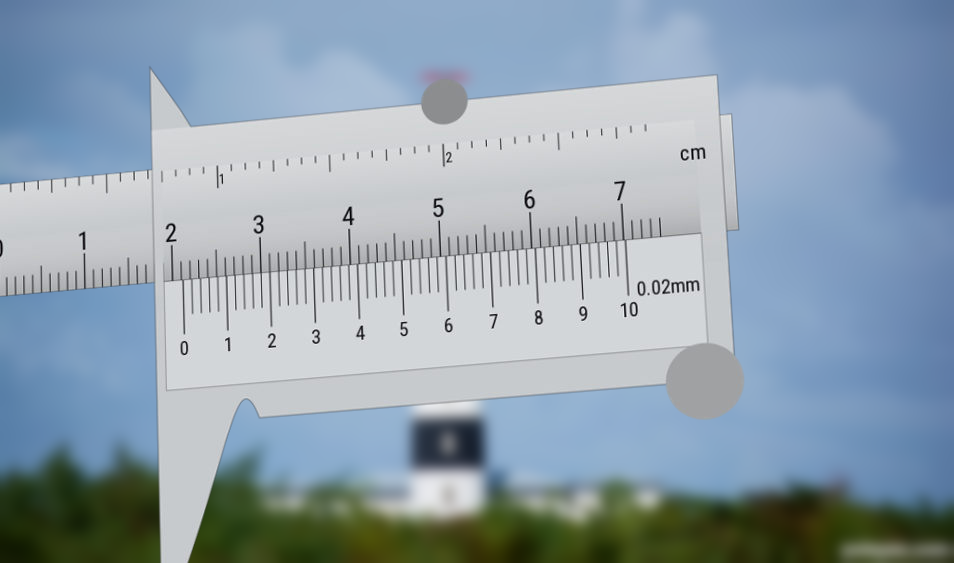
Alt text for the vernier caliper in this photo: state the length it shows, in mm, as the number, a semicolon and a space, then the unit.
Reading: 21.2; mm
